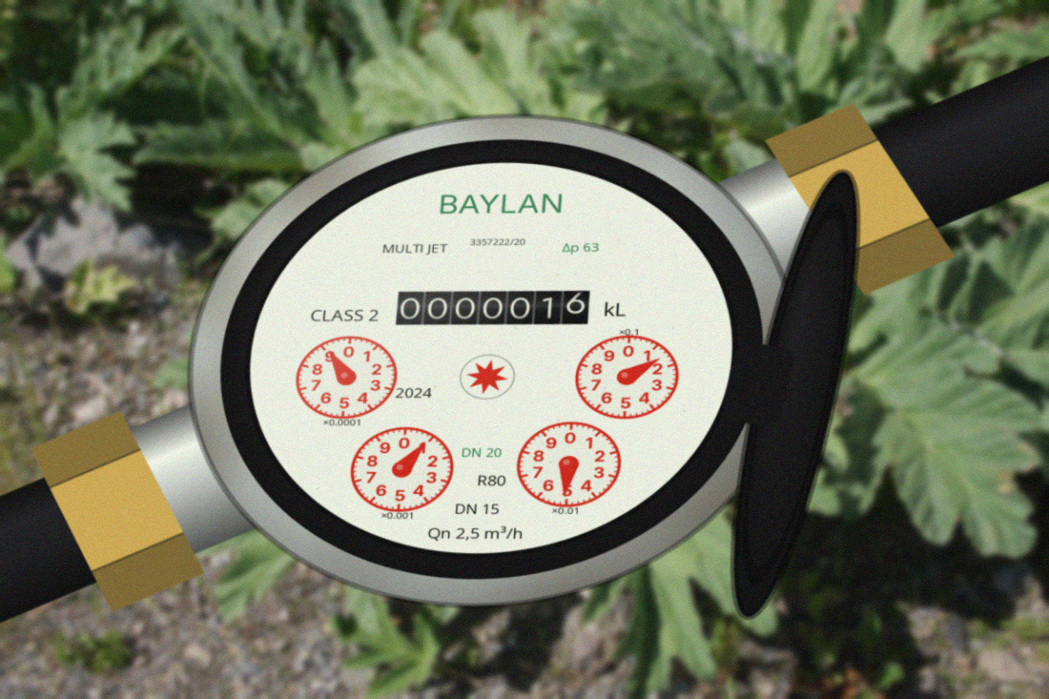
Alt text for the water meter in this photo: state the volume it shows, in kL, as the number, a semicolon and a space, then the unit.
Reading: 16.1509; kL
